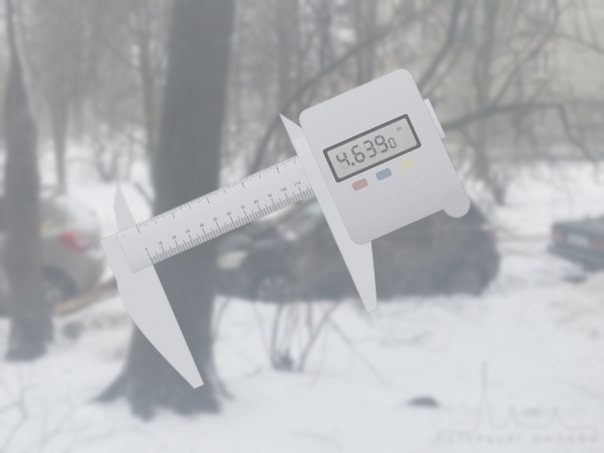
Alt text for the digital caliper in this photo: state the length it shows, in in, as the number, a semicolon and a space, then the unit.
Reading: 4.6390; in
